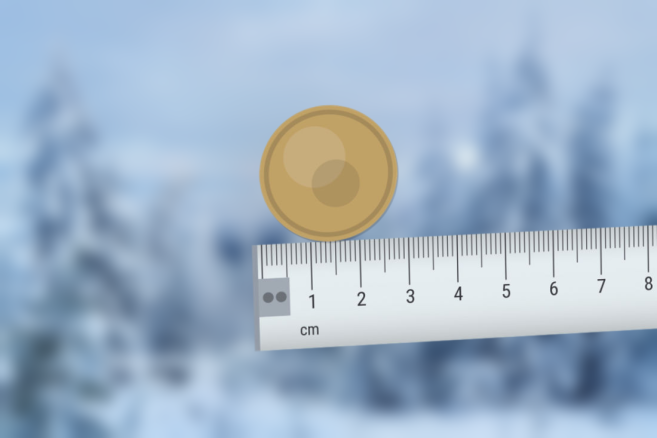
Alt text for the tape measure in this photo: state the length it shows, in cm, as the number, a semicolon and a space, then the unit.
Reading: 2.8; cm
